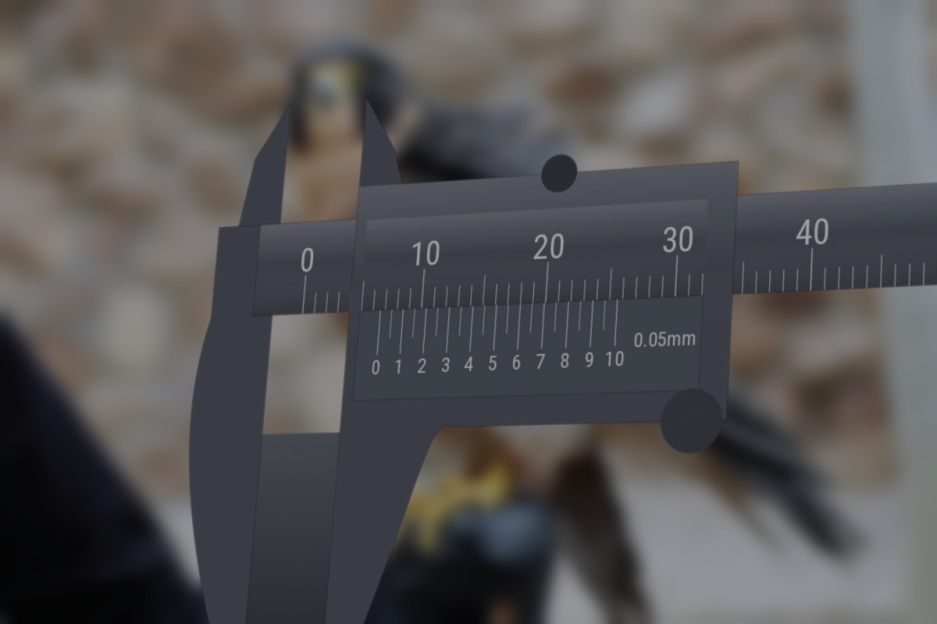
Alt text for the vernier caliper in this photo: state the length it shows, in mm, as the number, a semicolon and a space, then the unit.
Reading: 6.6; mm
